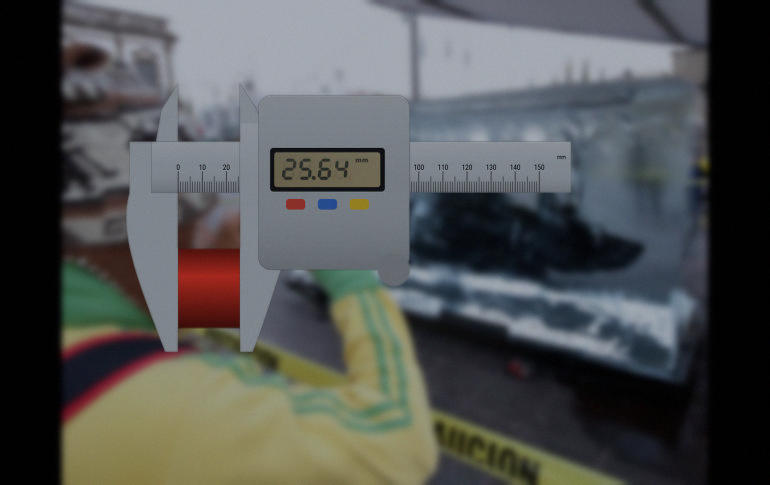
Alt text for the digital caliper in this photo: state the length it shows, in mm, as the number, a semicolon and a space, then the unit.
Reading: 25.64; mm
